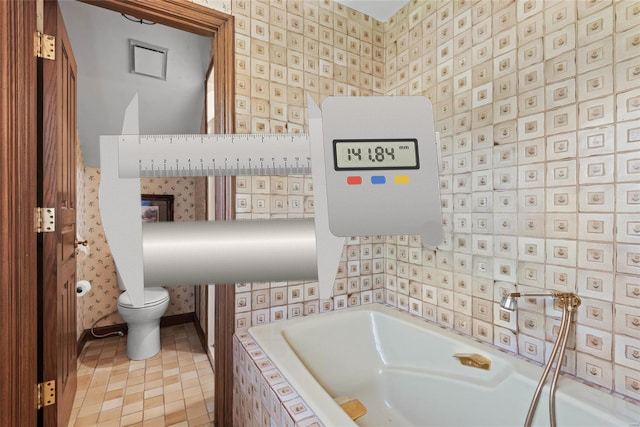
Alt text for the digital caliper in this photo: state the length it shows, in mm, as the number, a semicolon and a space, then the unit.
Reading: 141.84; mm
